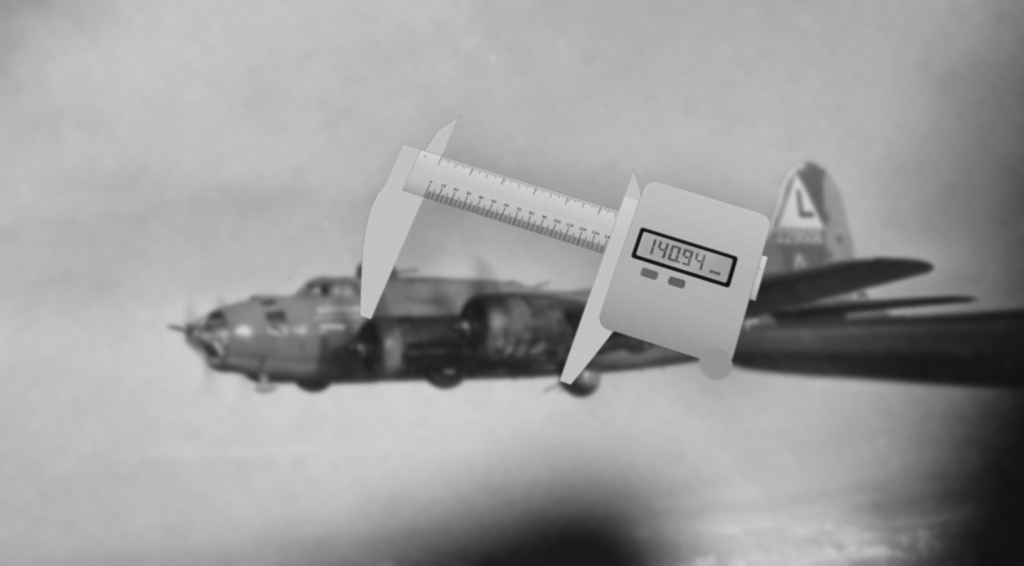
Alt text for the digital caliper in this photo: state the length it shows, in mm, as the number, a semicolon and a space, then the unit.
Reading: 140.94; mm
